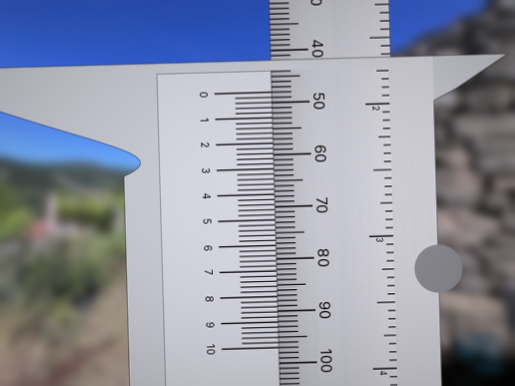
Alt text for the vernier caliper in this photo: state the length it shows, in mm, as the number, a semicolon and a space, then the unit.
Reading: 48.0; mm
